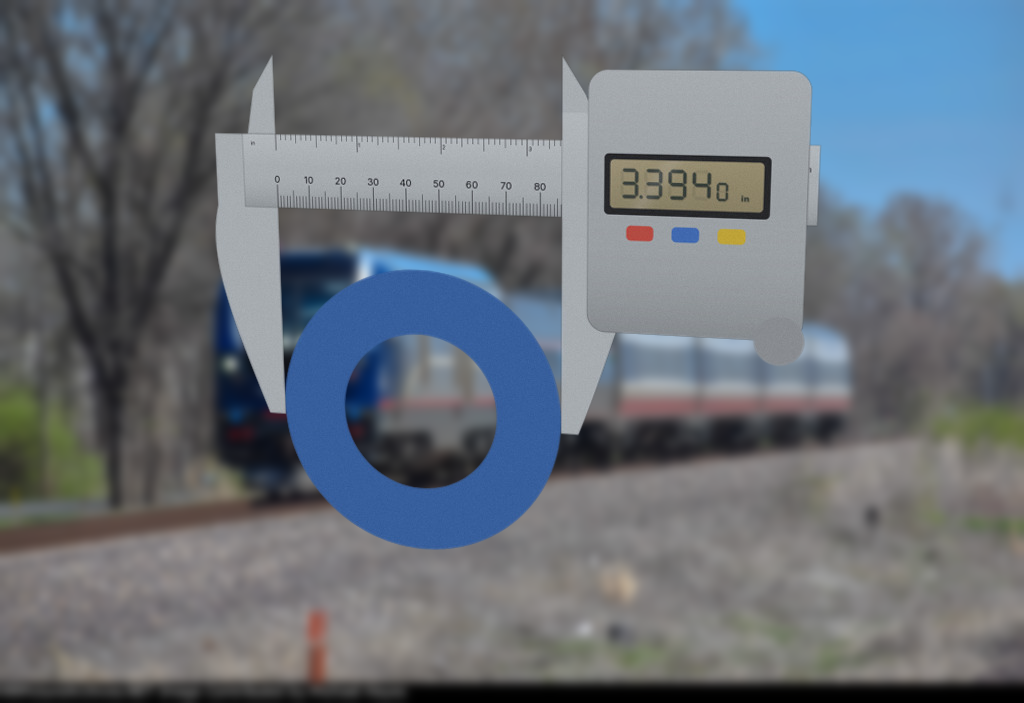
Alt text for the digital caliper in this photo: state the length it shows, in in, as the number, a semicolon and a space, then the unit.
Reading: 3.3940; in
